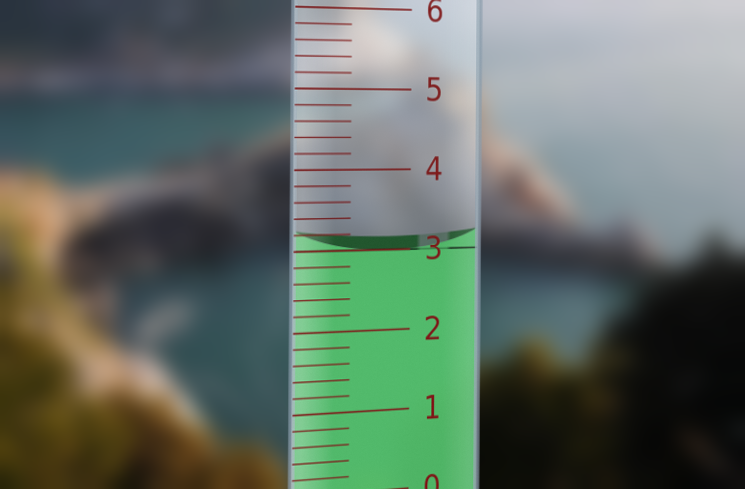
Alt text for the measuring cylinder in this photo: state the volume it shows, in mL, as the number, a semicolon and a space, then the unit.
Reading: 3; mL
